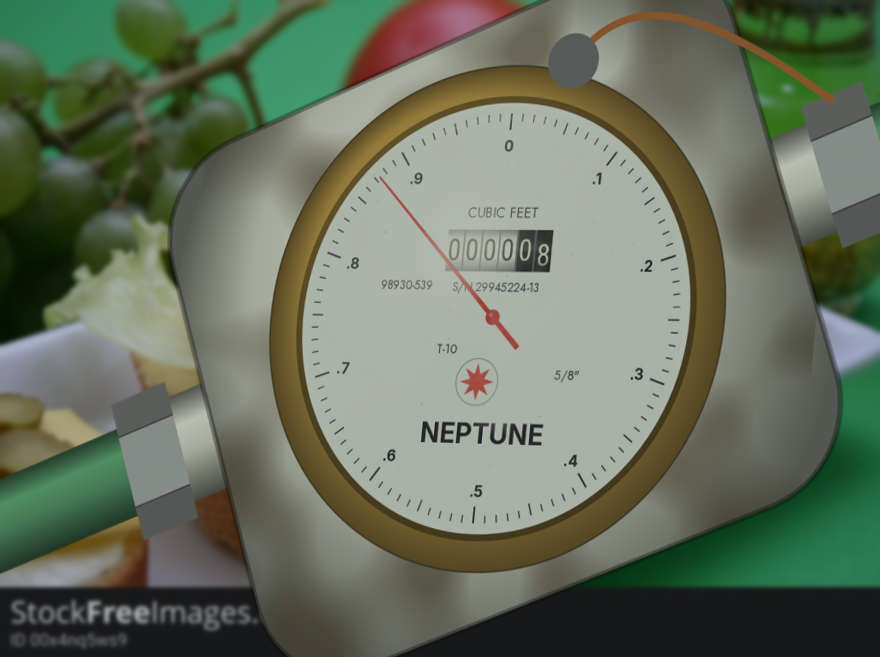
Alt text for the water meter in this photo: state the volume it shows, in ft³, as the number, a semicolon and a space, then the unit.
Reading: 7.87; ft³
